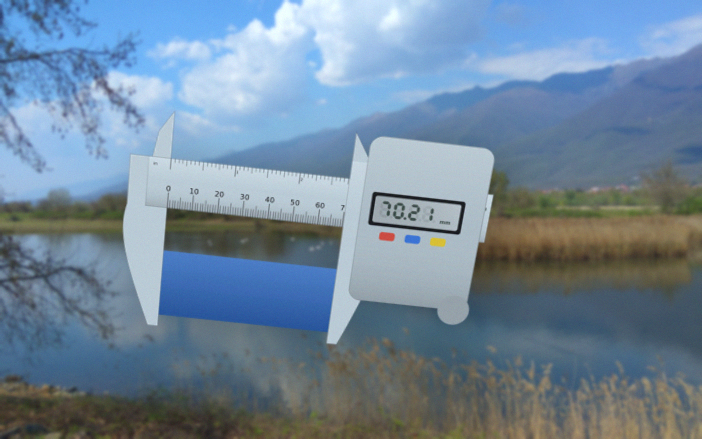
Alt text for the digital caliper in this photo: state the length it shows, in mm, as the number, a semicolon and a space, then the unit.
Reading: 70.21; mm
